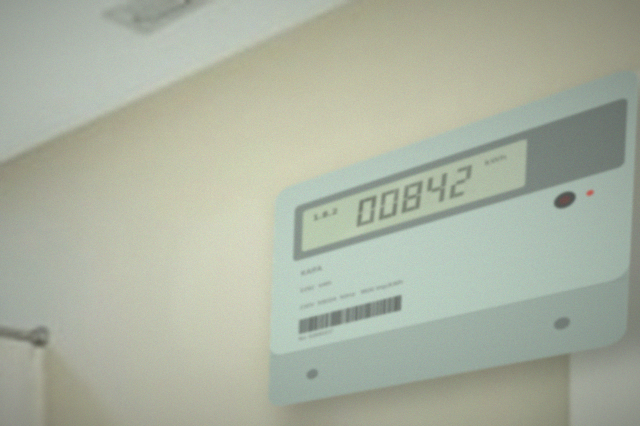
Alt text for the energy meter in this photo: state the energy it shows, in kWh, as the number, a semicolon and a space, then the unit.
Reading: 842; kWh
